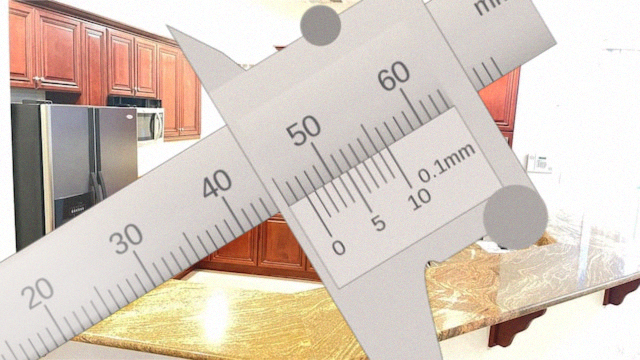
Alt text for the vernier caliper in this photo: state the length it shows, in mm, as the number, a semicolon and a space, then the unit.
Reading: 47.0; mm
